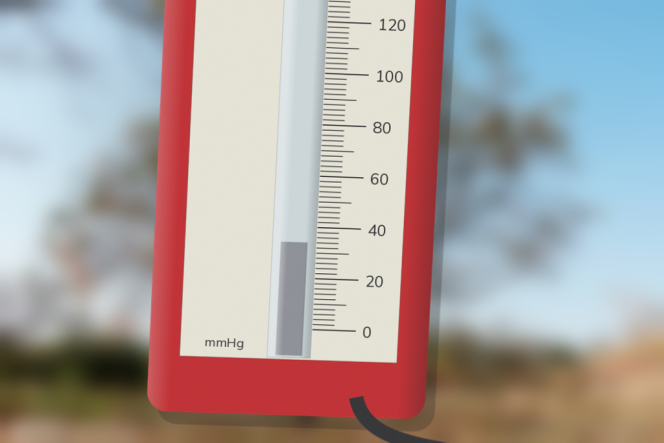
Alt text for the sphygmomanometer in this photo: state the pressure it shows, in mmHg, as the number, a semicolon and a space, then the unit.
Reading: 34; mmHg
